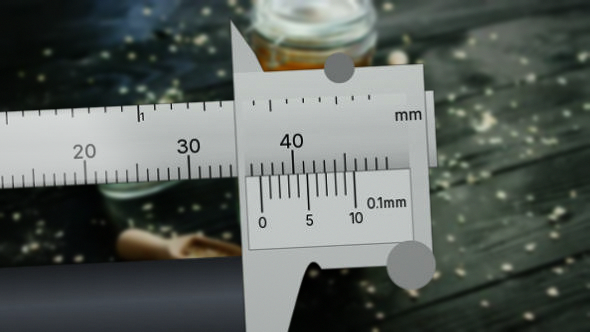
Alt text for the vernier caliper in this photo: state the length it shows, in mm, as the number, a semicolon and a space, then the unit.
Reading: 36.8; mm
